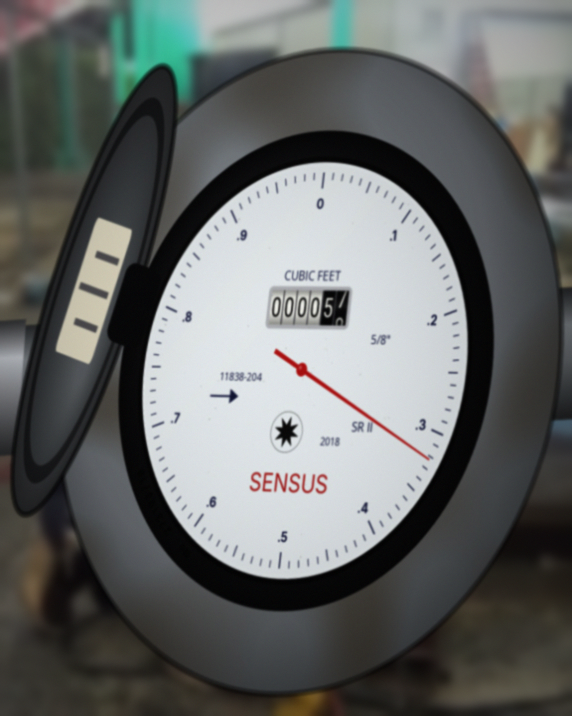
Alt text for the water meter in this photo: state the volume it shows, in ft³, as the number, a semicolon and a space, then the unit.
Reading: 57.32; ft³
